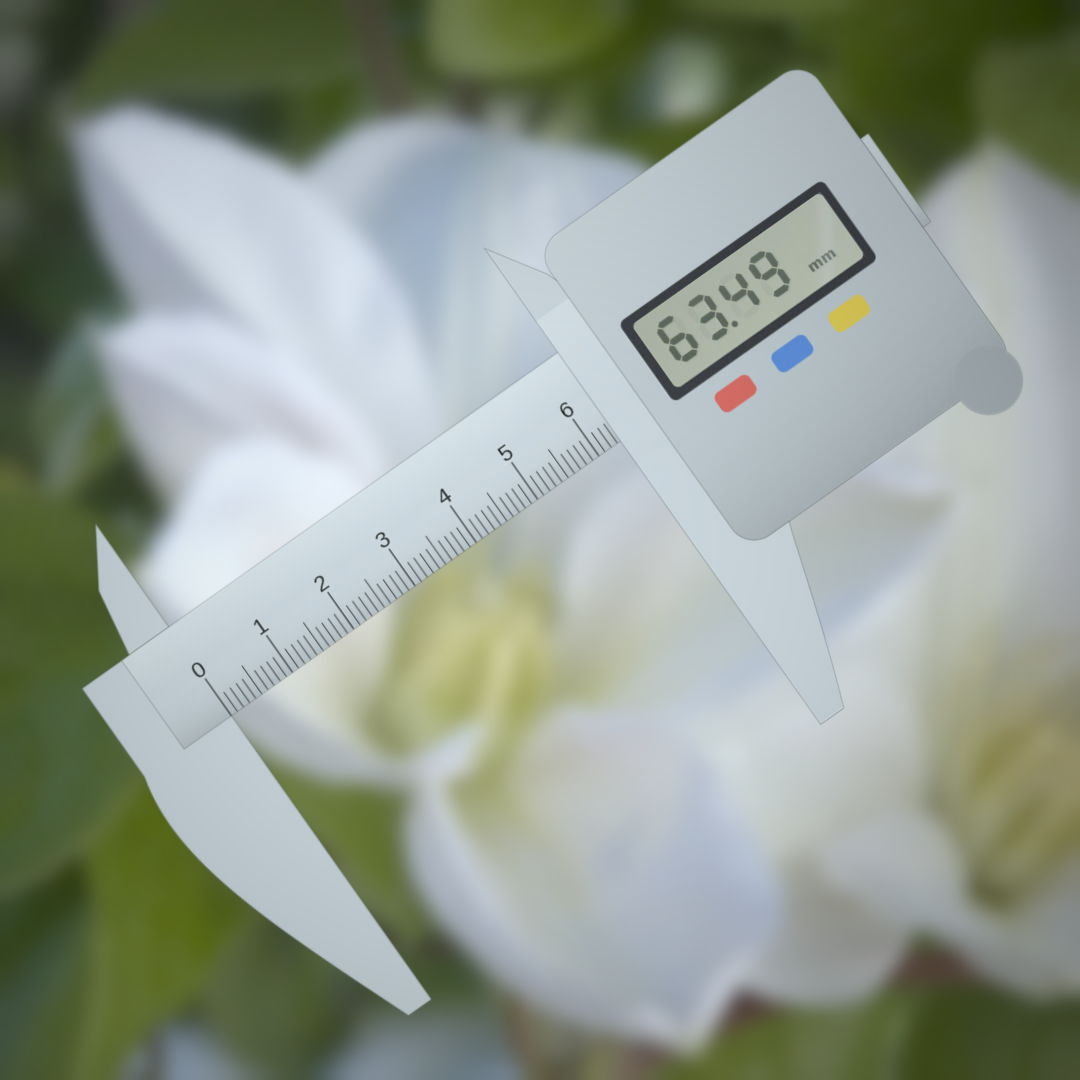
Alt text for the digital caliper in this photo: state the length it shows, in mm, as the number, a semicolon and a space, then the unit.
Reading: 63.49; mm
